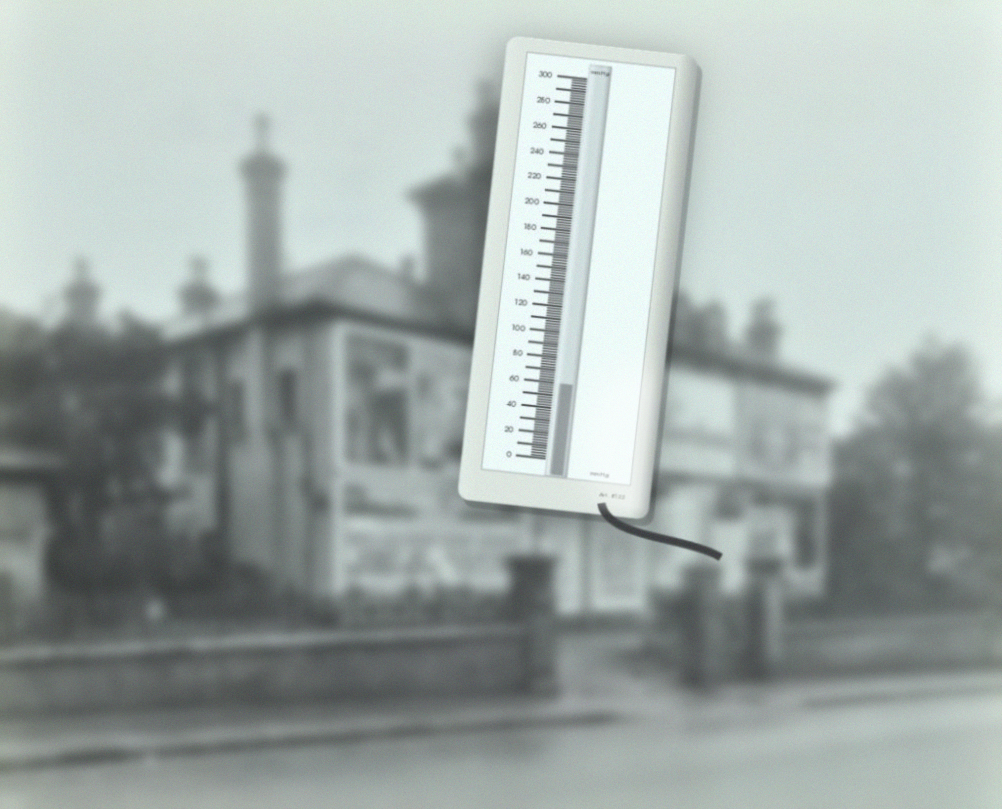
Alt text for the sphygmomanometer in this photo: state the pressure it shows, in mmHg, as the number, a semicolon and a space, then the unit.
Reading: 60; mmHg
